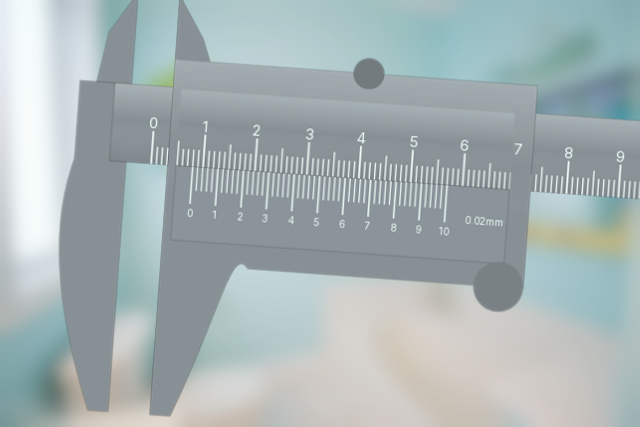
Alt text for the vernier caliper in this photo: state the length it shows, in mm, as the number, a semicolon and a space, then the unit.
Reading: 8.0; mm
